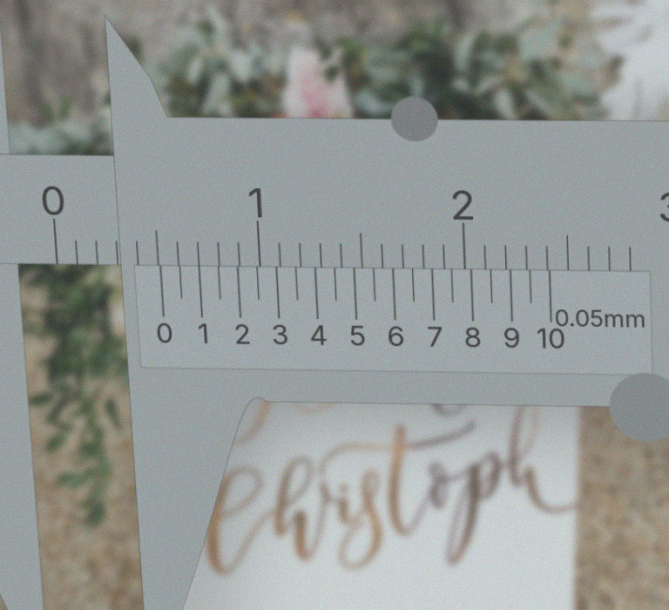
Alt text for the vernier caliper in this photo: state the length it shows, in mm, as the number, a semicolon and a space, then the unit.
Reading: 5.1; mm
